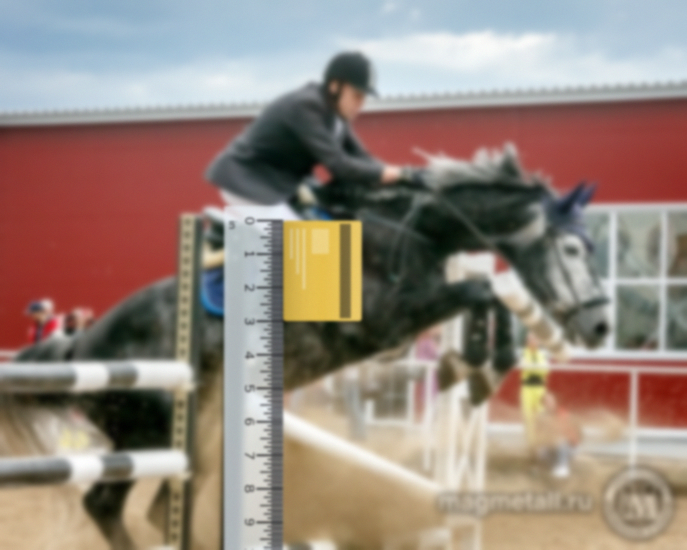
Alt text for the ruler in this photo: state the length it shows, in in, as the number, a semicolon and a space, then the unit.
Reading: 3; in
